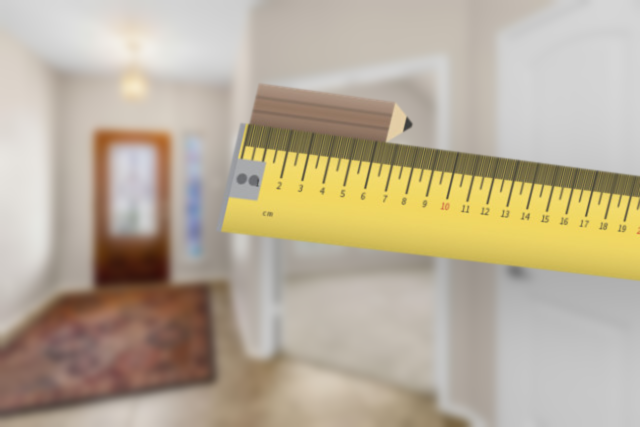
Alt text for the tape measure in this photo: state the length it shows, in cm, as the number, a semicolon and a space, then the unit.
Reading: 7.5; cm
